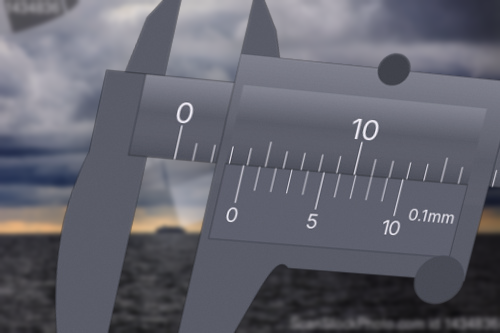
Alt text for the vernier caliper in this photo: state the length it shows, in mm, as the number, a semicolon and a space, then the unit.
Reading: 3.8; mm
